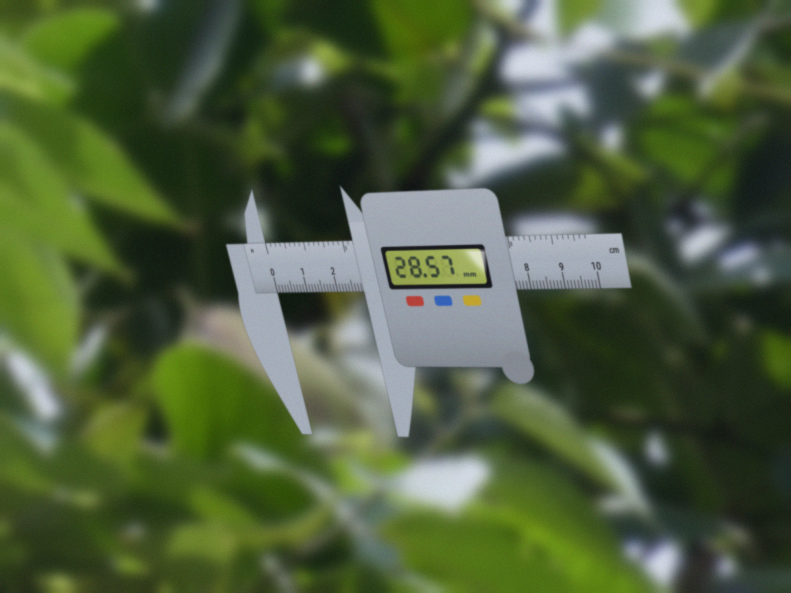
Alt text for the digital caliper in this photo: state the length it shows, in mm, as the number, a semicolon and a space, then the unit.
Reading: 28.57; mm
